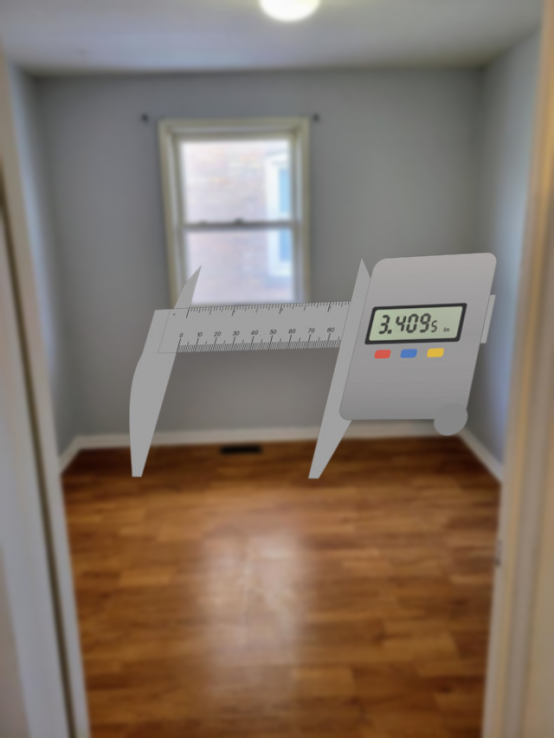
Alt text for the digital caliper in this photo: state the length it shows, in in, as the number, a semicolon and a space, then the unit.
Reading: 3.4095; in
